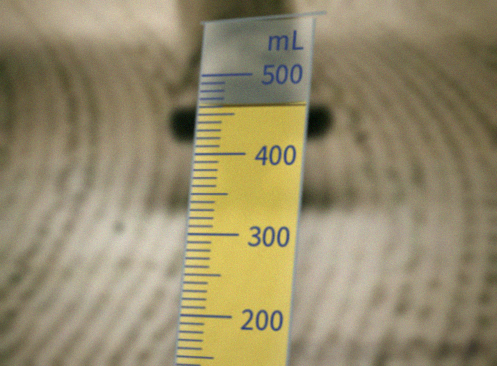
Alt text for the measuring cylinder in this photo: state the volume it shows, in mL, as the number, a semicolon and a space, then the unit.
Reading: 460; mL
